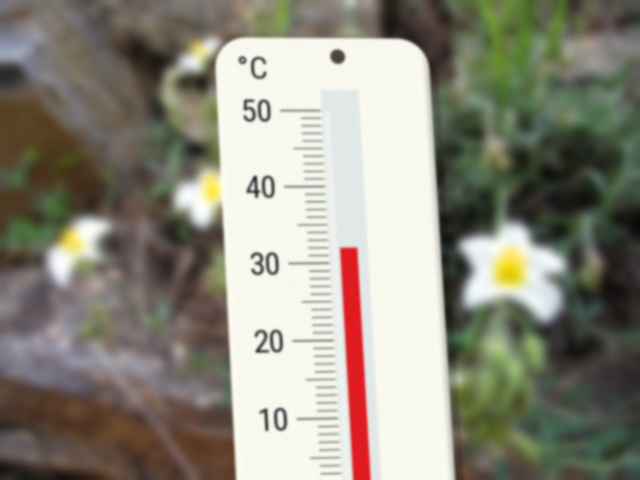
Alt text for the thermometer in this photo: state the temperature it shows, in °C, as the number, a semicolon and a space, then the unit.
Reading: 32; °C
